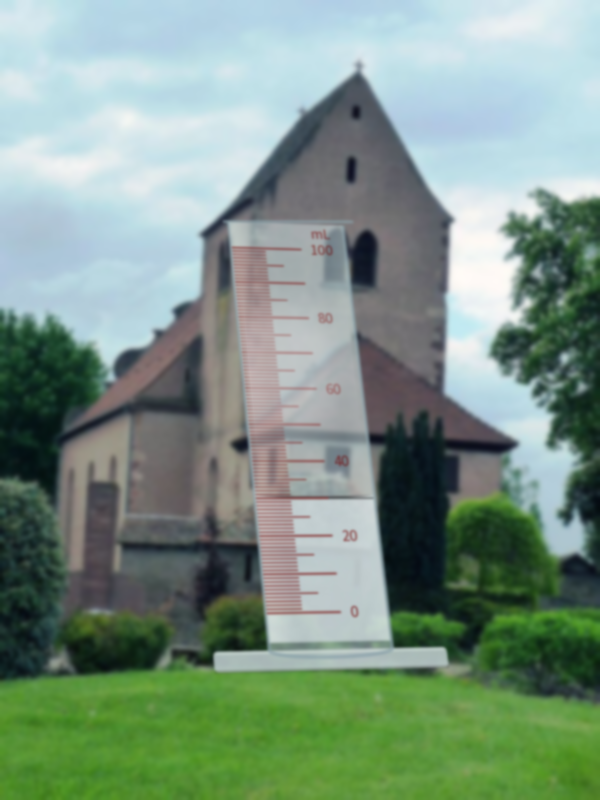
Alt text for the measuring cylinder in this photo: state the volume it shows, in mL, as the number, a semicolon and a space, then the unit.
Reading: 30; mL
